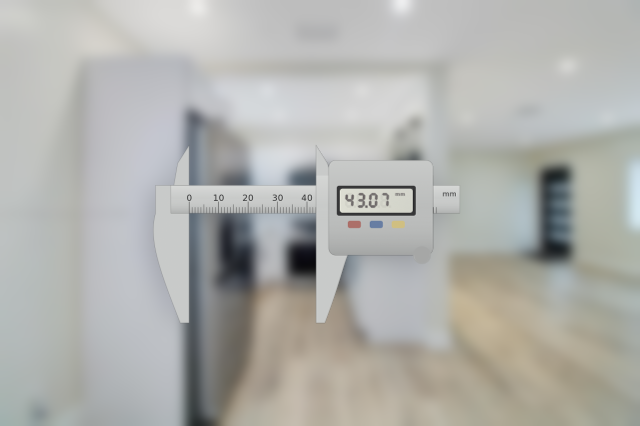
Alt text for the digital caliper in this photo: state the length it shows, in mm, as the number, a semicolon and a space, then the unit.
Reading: 43.07; mm
